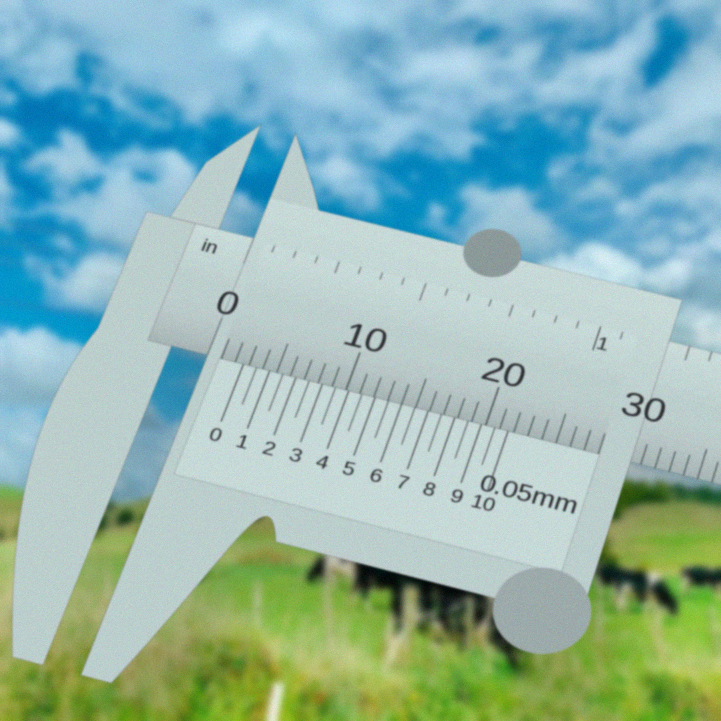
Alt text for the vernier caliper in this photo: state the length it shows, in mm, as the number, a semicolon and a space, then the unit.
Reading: 2.6; mm
